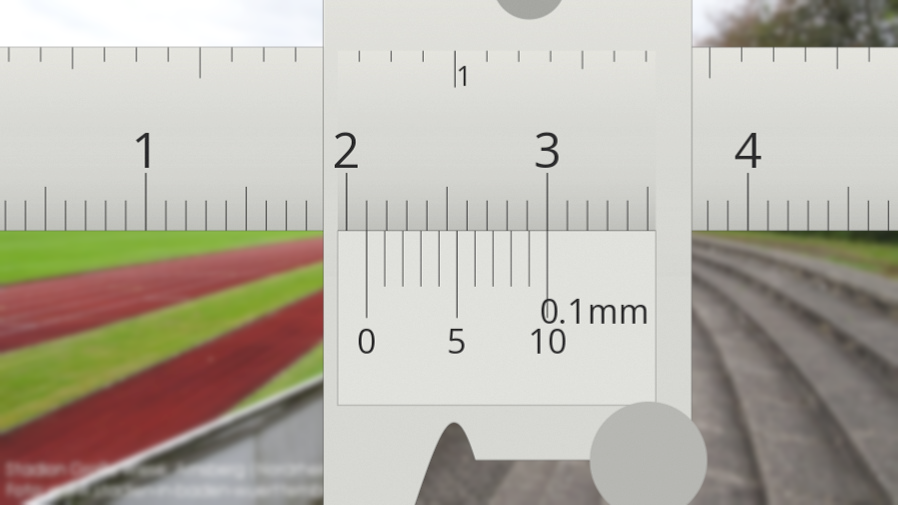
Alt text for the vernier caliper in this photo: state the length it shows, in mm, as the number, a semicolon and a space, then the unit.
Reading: 21.0; mm
